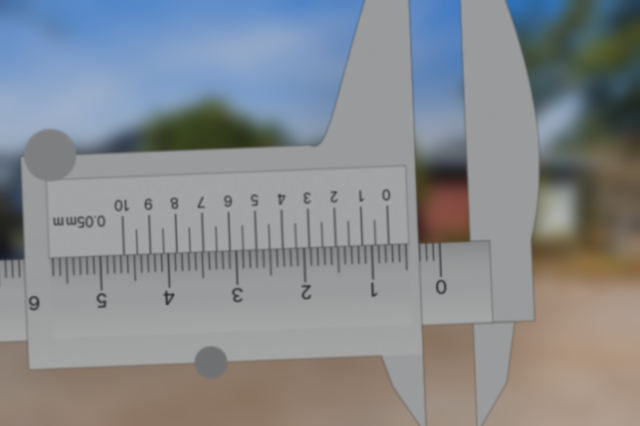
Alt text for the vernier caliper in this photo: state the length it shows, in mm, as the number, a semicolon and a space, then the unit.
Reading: 7.5; mm
